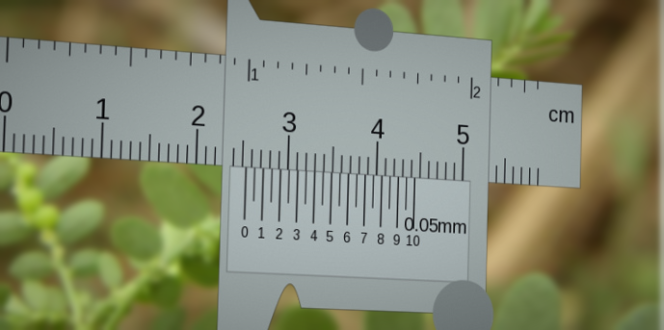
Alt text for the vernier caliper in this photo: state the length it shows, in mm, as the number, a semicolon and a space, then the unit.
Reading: 25.4; mm
